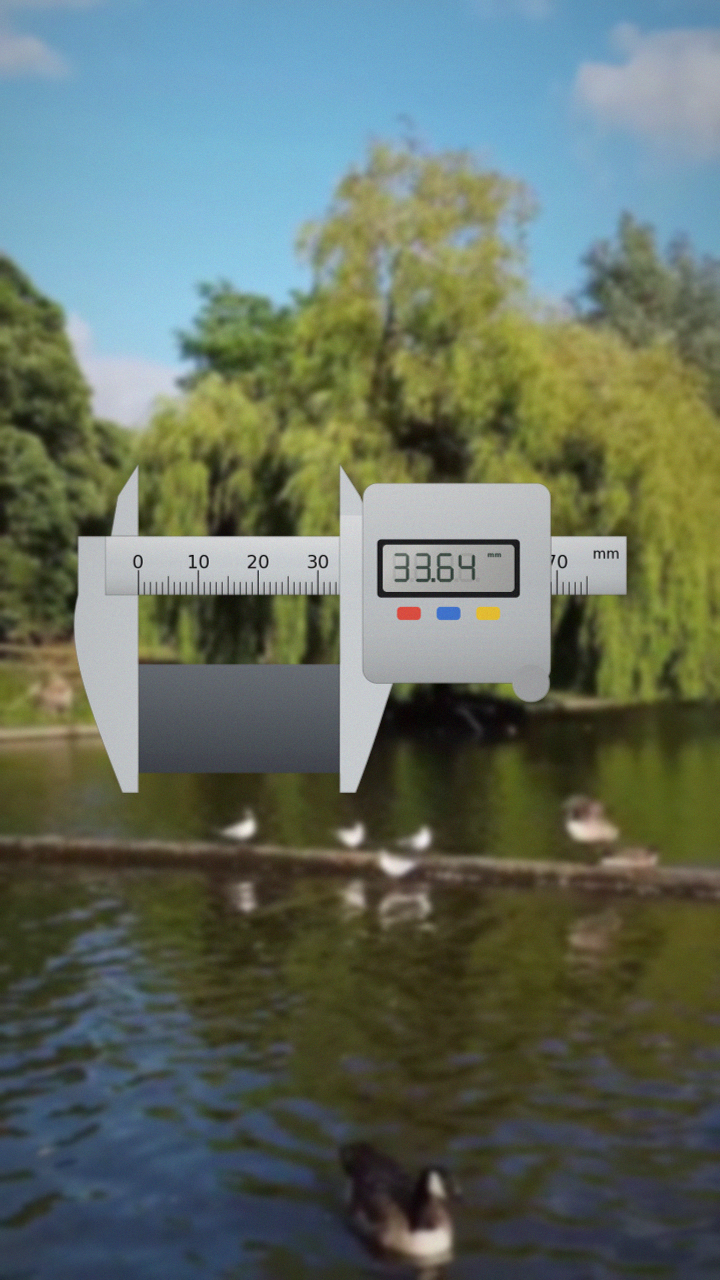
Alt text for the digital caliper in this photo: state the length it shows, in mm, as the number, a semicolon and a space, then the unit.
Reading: 33.64; mm
